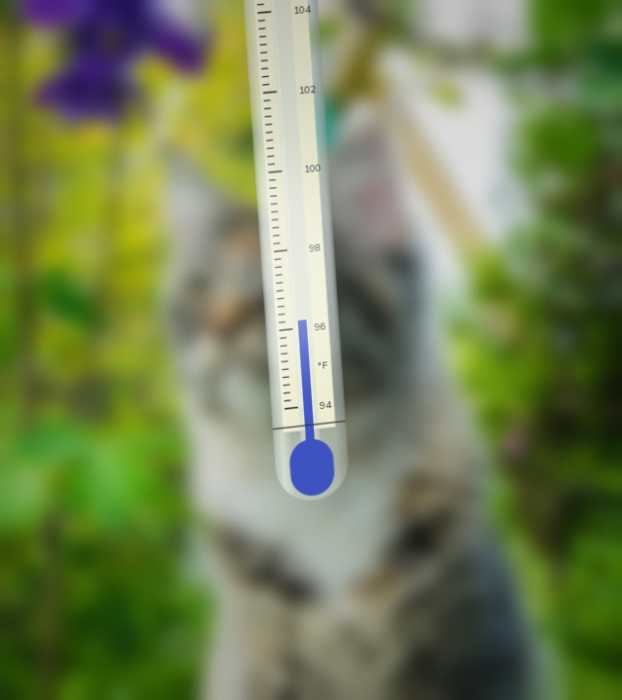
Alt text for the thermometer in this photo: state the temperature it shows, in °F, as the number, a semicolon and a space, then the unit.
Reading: 96.2; °F
